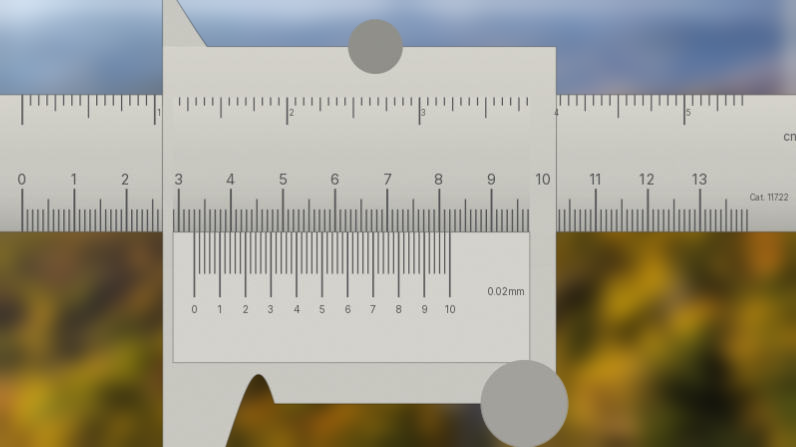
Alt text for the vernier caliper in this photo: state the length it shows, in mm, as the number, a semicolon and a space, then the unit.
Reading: 33.0; mm
